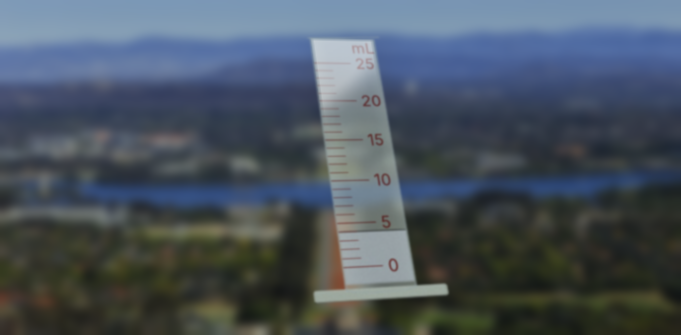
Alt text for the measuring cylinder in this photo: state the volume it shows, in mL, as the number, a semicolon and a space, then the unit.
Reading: 4; mL
